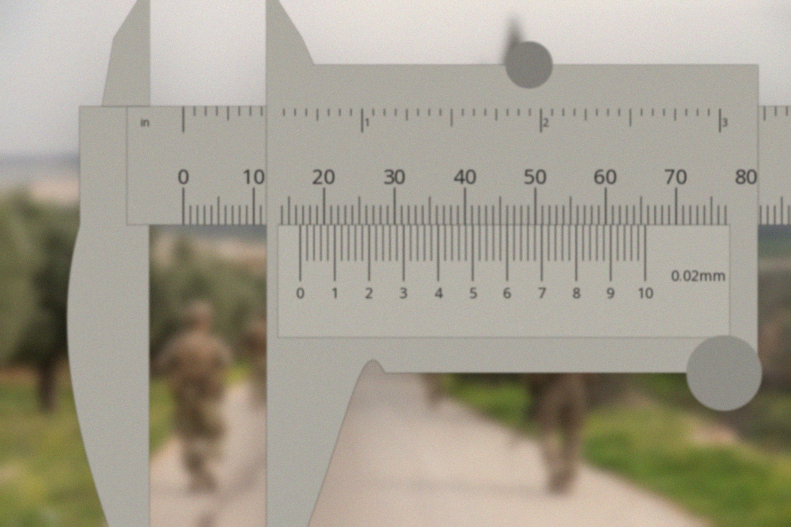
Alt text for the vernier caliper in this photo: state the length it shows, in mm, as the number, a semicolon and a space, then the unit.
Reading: 16.6; mm
